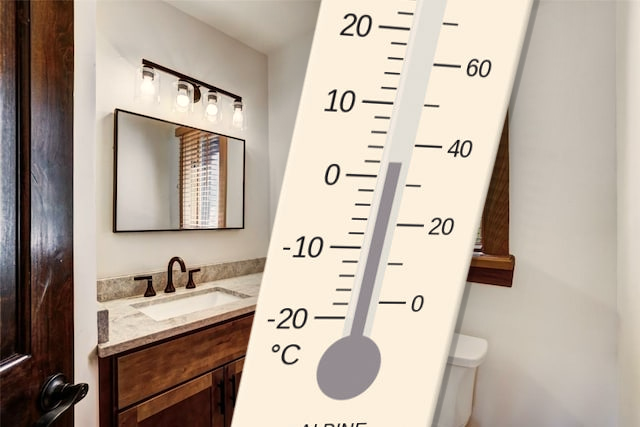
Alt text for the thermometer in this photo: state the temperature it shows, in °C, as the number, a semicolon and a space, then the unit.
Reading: 2; °C
